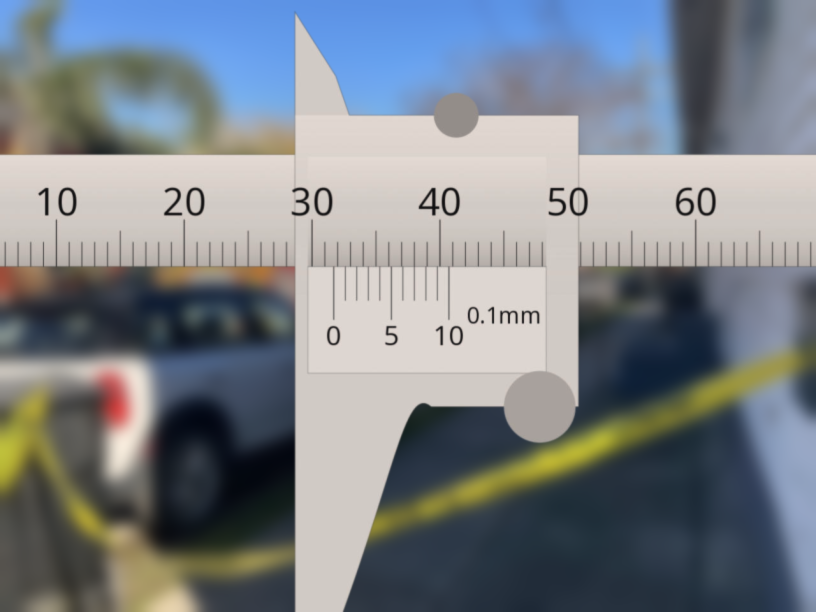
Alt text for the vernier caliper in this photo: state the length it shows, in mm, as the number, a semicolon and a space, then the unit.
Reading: 31.7; mm
